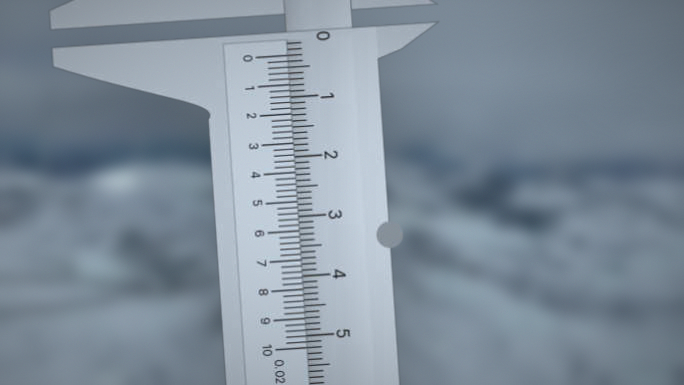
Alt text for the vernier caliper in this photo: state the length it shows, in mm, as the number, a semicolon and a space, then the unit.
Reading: 3.0; mm
